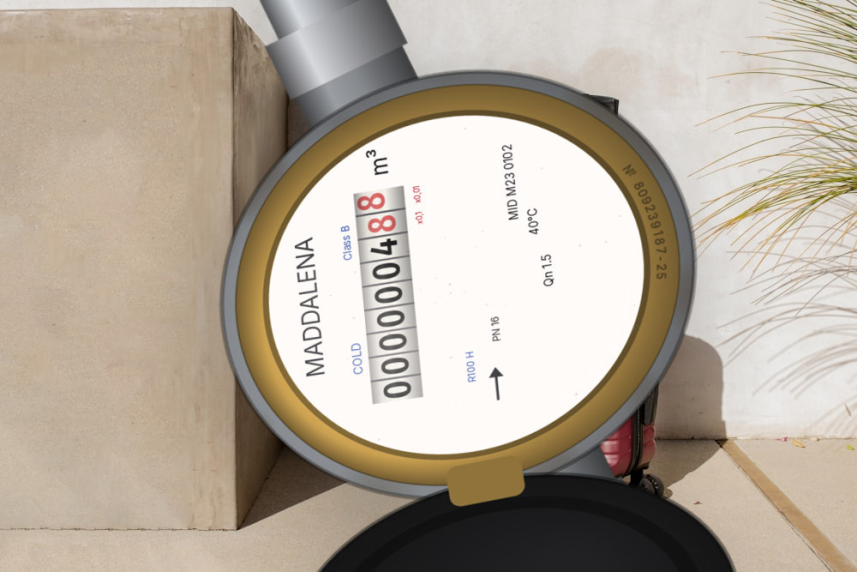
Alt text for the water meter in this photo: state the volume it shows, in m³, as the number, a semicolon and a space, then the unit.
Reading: 4.88; m³
